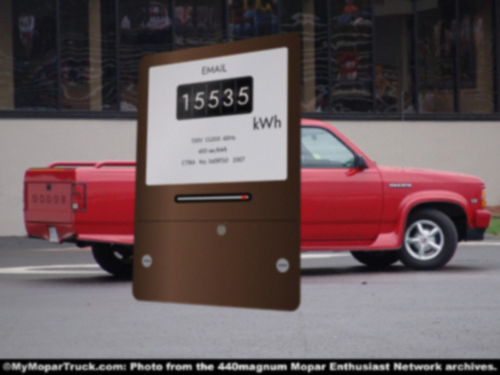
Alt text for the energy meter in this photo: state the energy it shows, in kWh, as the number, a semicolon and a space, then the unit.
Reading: 15535; kWh
